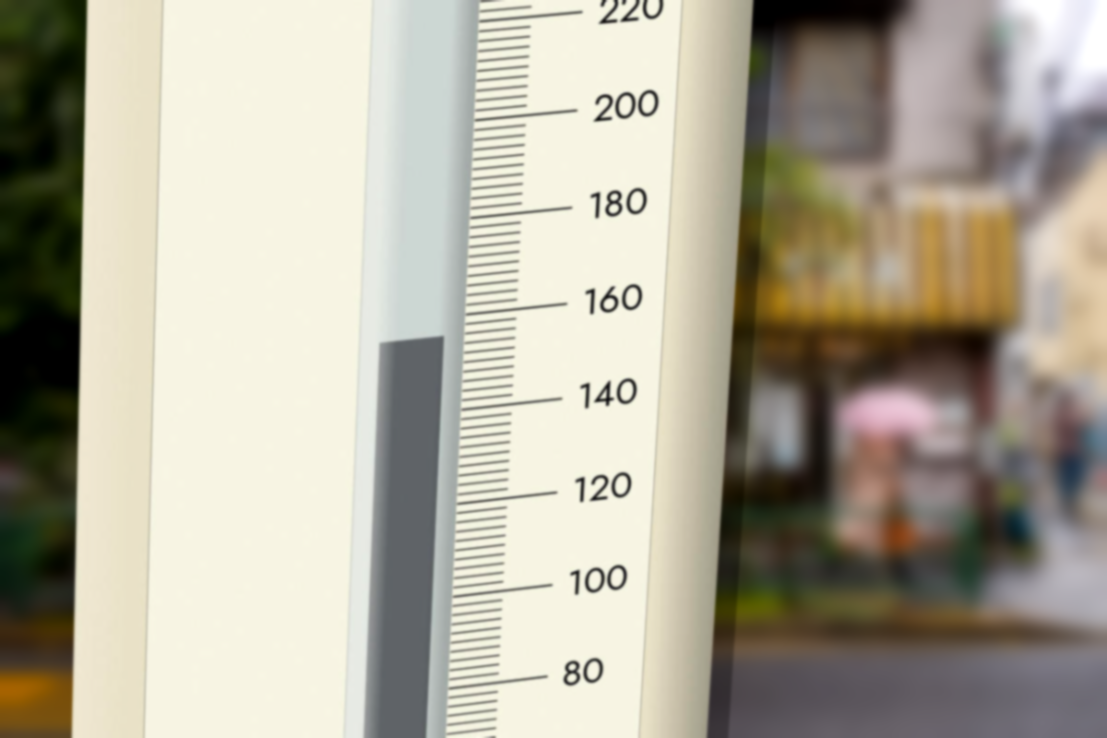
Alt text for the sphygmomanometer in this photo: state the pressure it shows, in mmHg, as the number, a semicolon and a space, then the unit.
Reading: 156; mmHg
